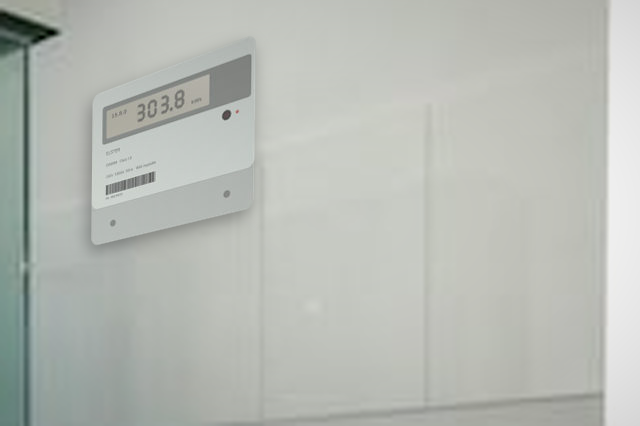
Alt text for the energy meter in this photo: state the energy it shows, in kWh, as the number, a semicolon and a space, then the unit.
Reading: 303.8; kWh
